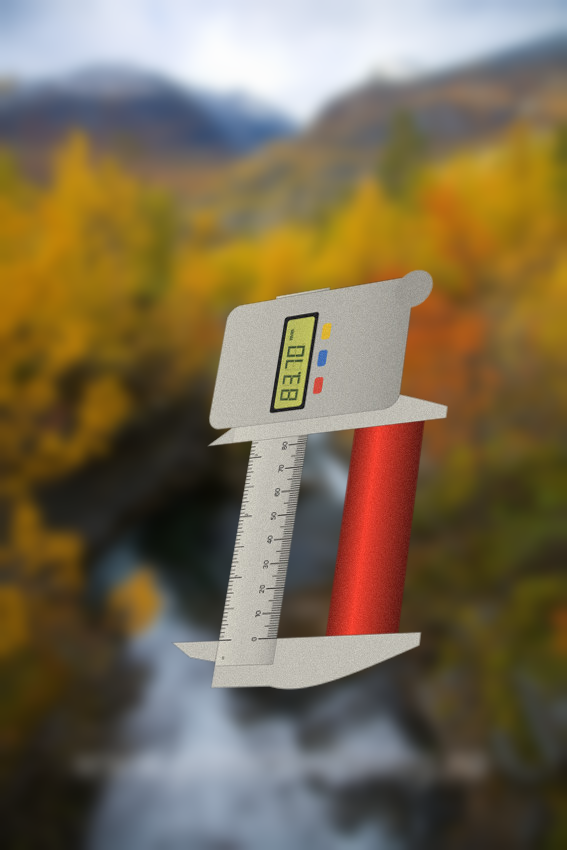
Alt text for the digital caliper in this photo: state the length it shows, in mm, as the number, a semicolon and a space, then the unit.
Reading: 83.70; mm
